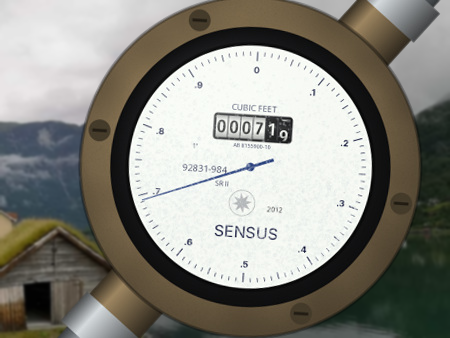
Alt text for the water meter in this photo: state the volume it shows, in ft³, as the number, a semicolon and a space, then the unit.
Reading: 718.69; ft³
